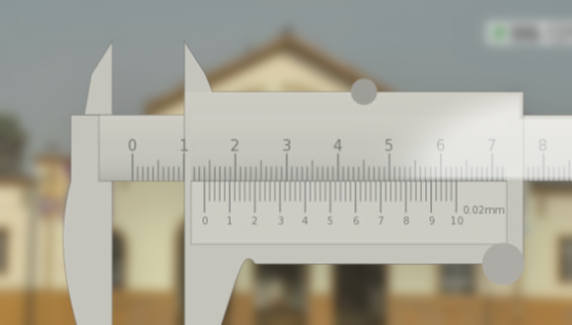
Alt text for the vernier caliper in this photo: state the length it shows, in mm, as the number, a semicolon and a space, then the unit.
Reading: 14.0; mm
